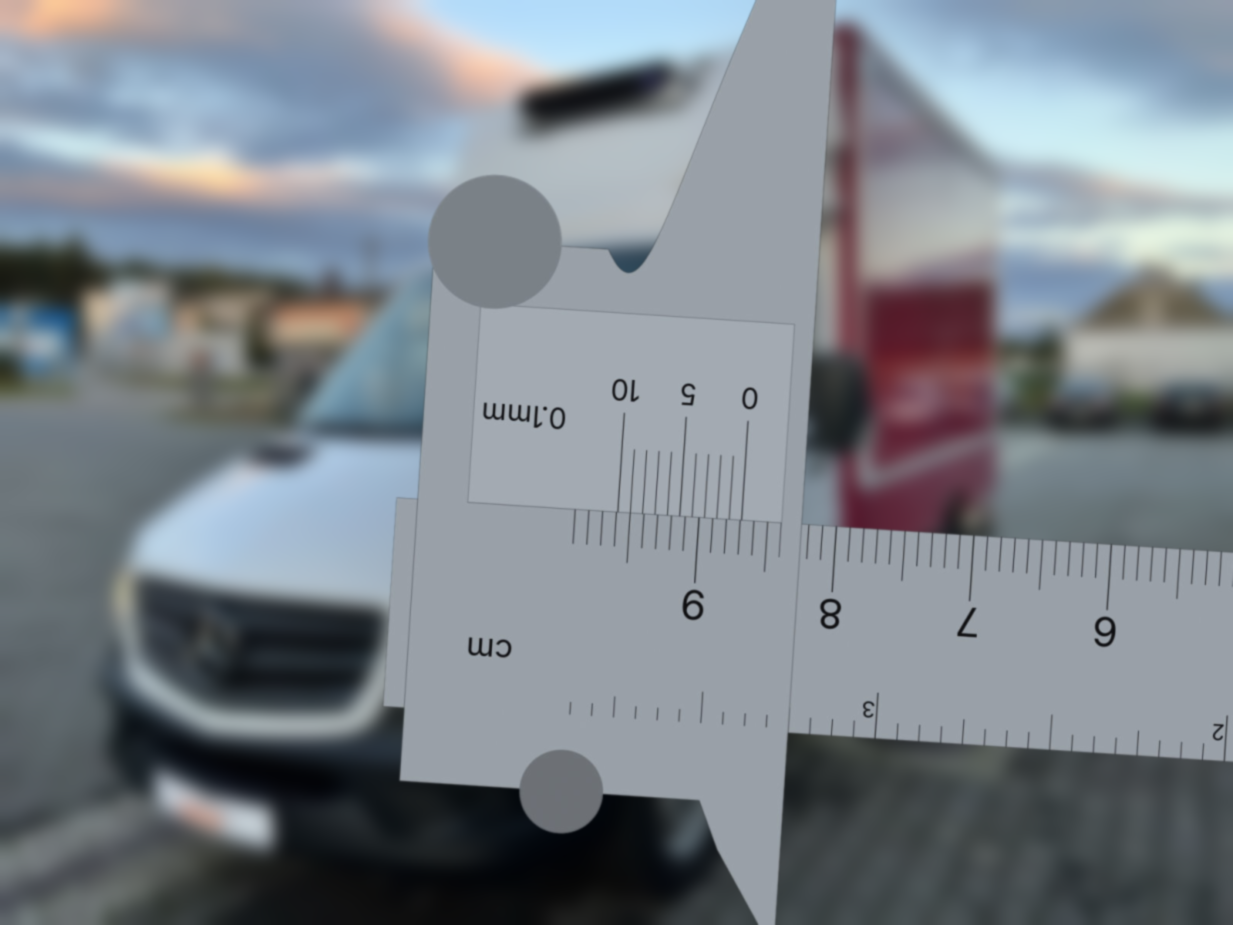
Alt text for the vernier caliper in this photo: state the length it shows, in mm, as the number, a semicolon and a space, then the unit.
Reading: 86.9; mm
